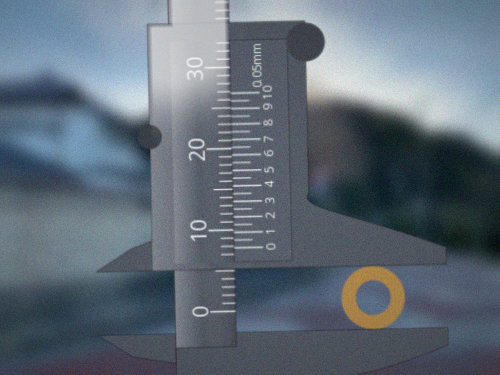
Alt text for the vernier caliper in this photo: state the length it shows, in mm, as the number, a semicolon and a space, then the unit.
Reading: 7.8; mm
